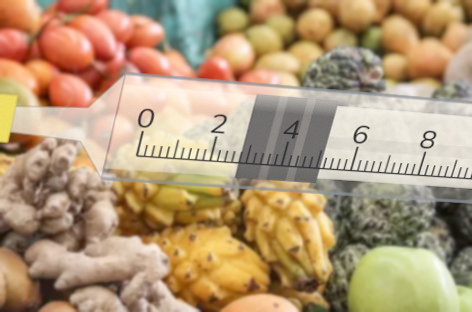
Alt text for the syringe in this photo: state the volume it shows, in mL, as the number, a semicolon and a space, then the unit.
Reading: 2.8; mL
